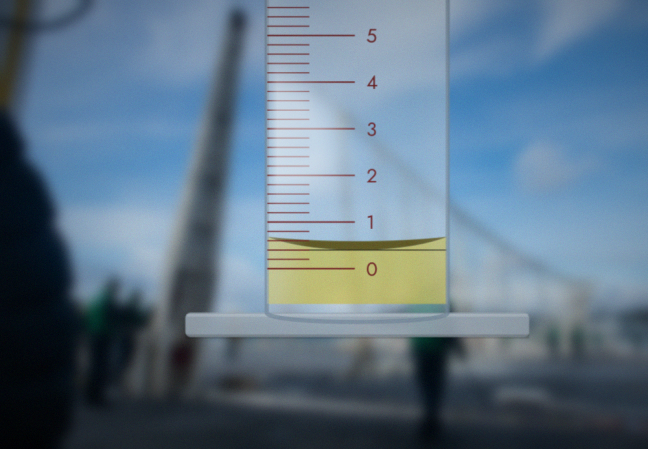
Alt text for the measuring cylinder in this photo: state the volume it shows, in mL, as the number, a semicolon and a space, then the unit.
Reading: 0.4; mL
